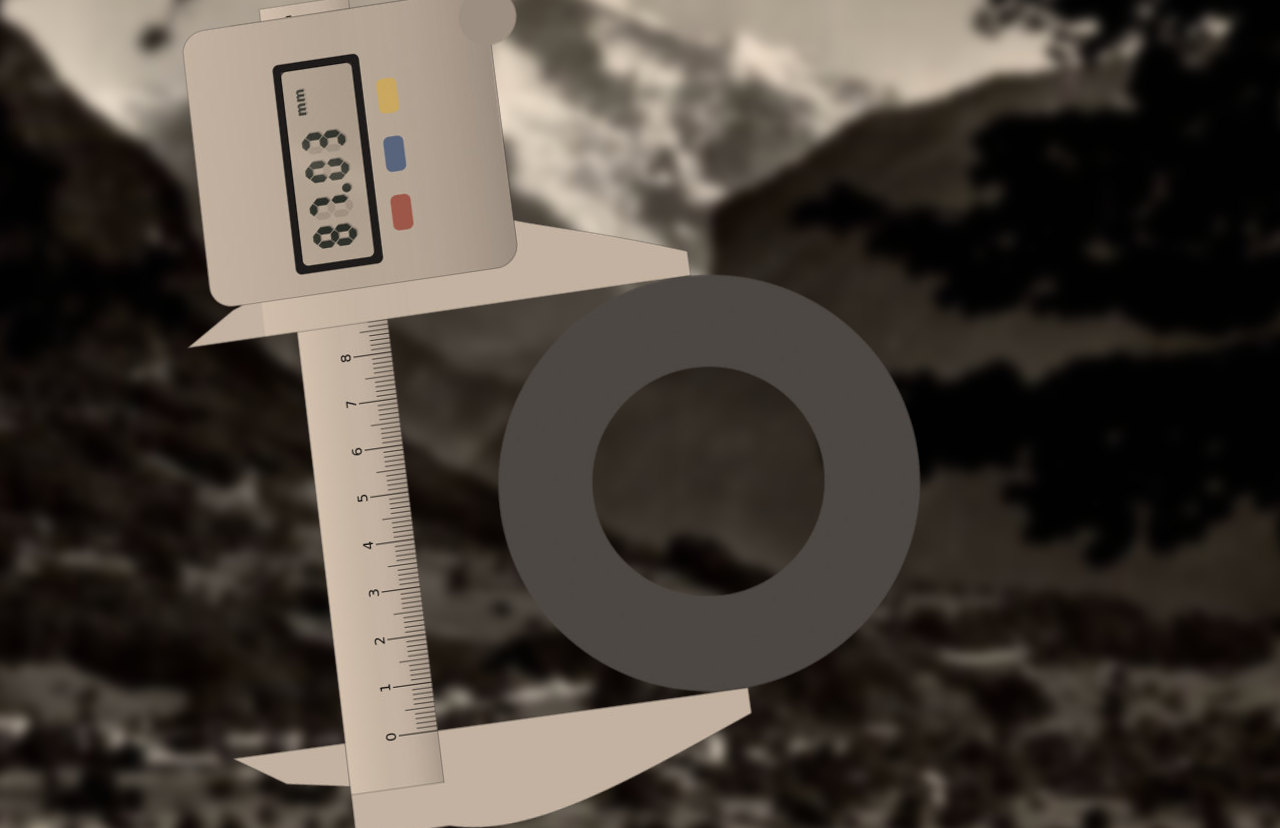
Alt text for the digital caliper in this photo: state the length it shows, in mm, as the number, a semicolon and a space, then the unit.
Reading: 87.03; mm
